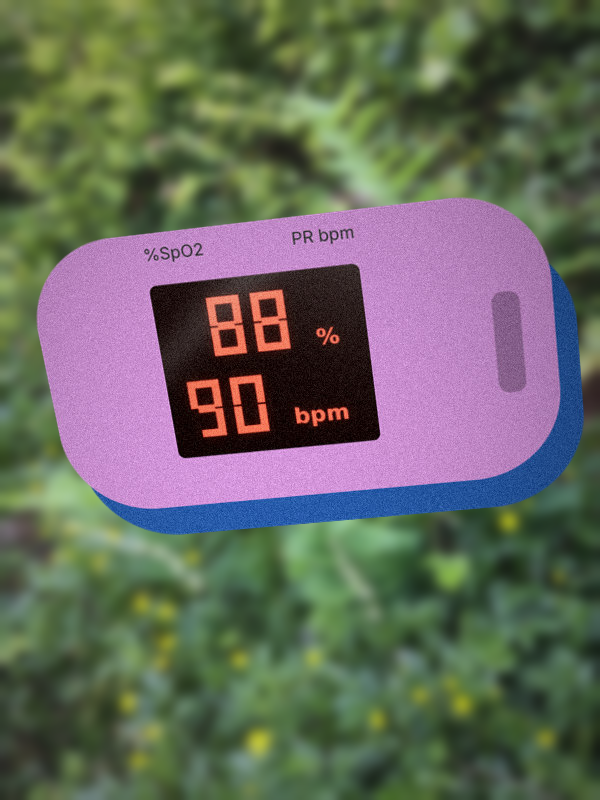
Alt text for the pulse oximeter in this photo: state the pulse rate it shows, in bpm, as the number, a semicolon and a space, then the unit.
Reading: 90; bpm
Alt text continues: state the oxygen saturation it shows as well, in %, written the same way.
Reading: 88; %
